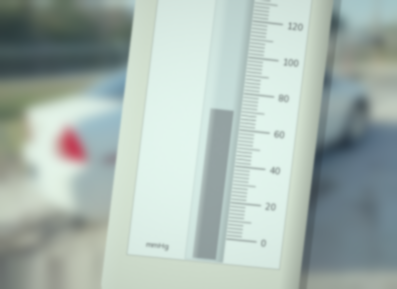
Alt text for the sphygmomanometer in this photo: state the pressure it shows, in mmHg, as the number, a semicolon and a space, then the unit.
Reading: 70; mmHg
